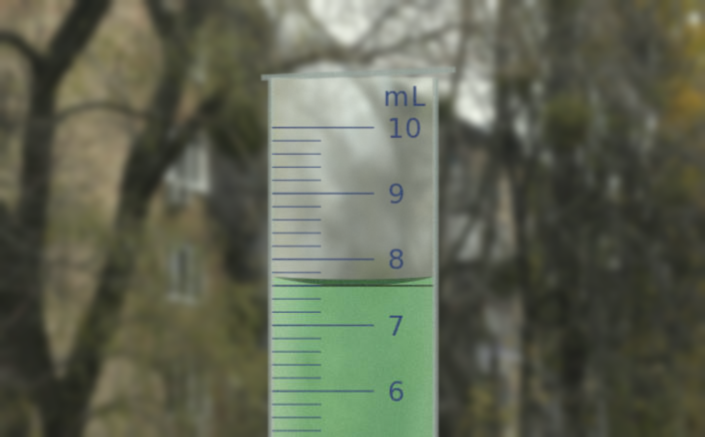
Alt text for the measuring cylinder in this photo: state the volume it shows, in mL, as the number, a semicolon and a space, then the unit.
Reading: 7.6; mL
